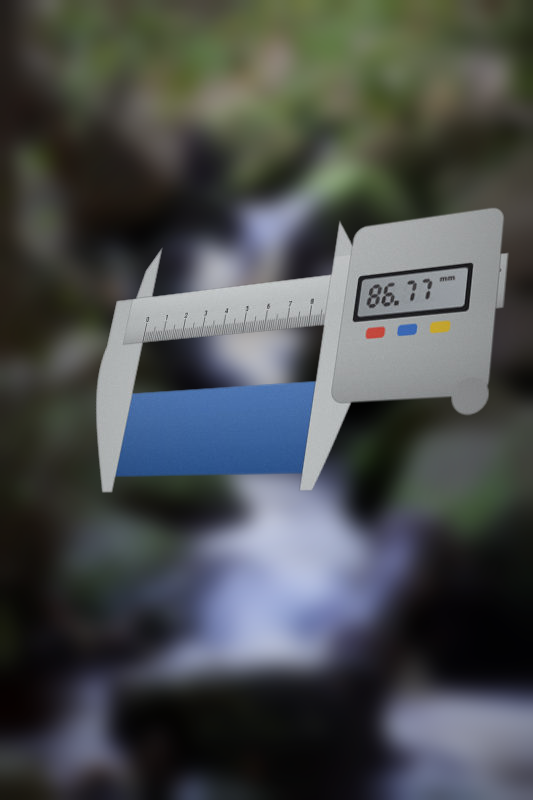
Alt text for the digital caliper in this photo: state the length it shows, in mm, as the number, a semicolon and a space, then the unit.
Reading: 86.77; mm
